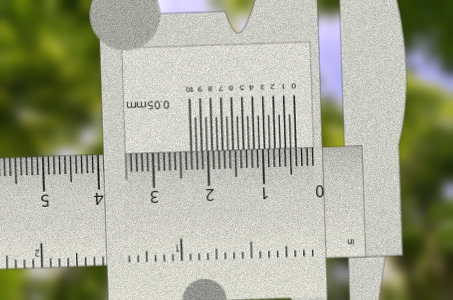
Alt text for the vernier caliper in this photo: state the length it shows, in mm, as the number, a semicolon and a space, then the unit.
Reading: 4.0; mm
